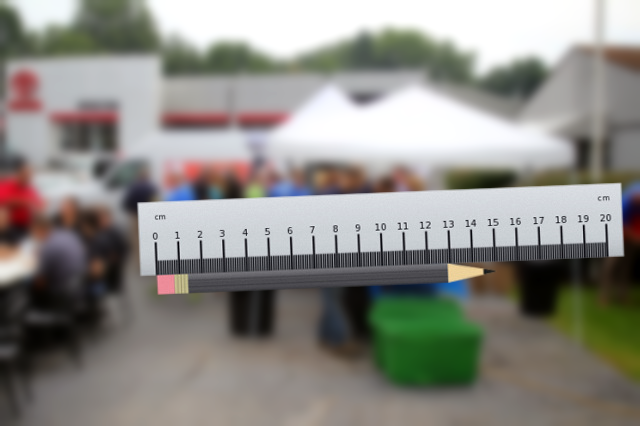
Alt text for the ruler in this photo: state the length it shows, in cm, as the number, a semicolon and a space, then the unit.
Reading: 15; cm
